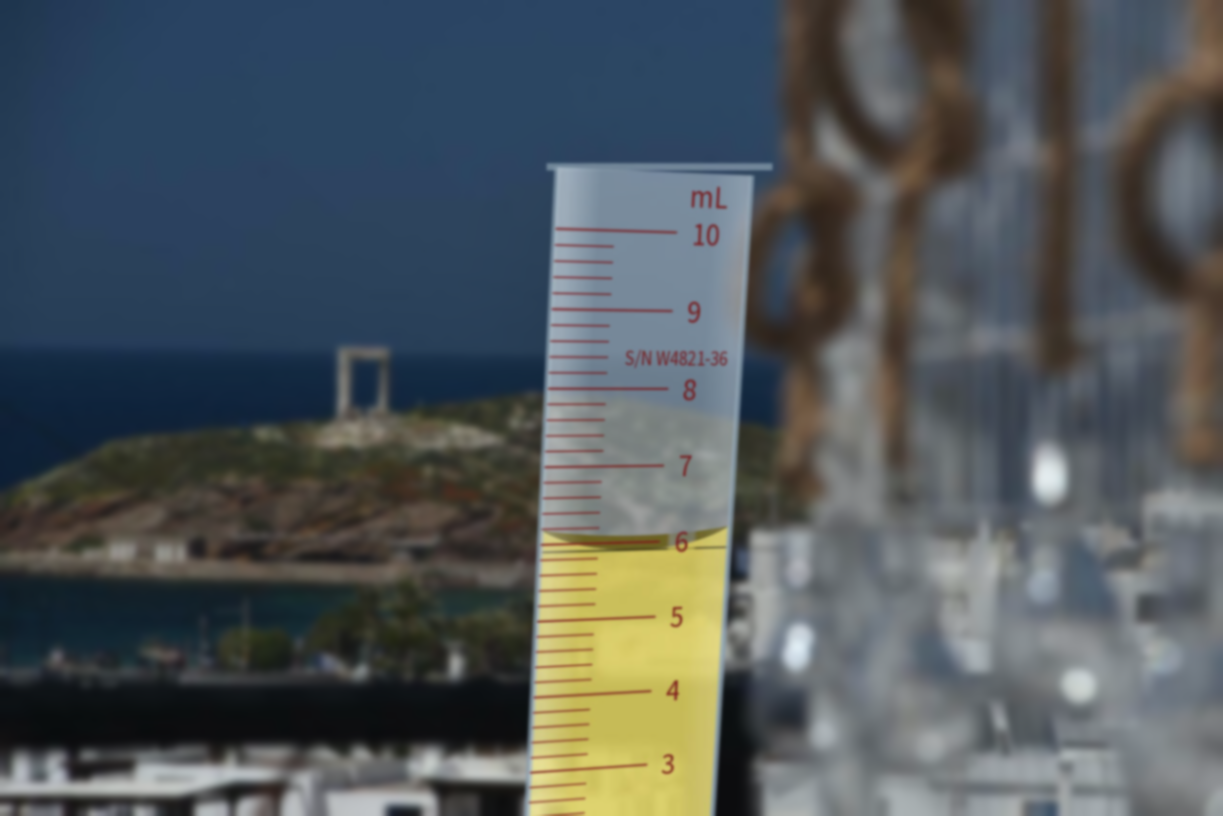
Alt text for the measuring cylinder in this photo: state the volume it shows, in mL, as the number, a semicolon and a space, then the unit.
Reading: 5.9; mL
